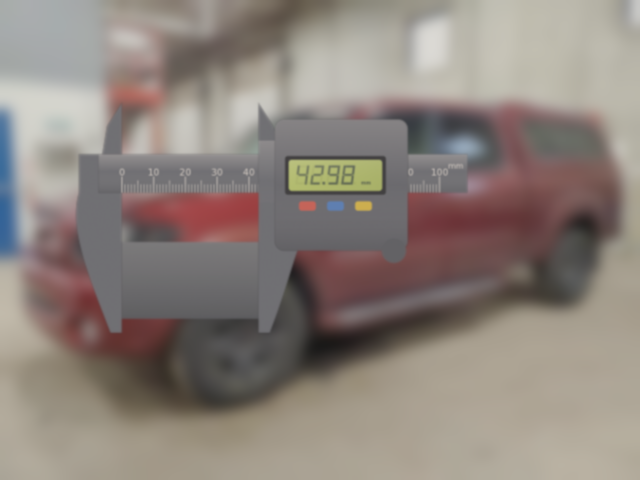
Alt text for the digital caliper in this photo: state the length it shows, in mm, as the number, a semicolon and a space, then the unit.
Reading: 42.98; mm
